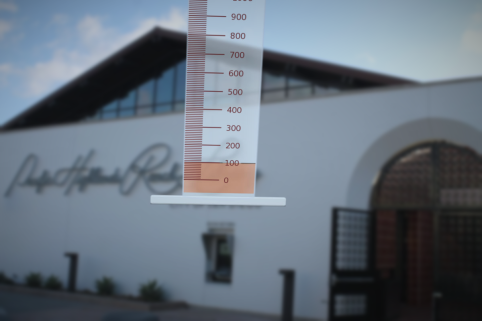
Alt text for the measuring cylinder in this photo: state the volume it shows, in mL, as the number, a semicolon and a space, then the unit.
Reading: 100; mL
